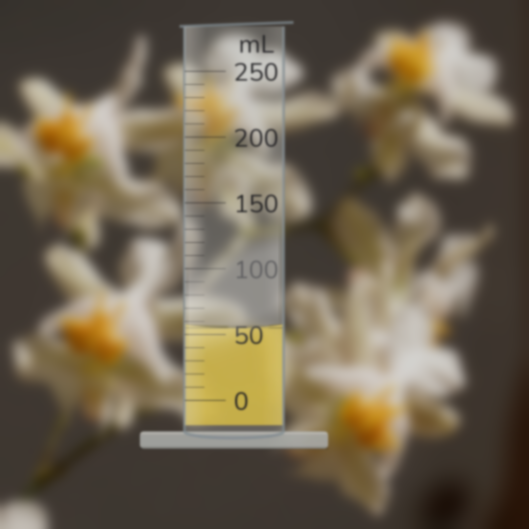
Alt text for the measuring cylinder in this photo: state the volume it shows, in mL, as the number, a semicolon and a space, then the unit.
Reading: 55; mL
